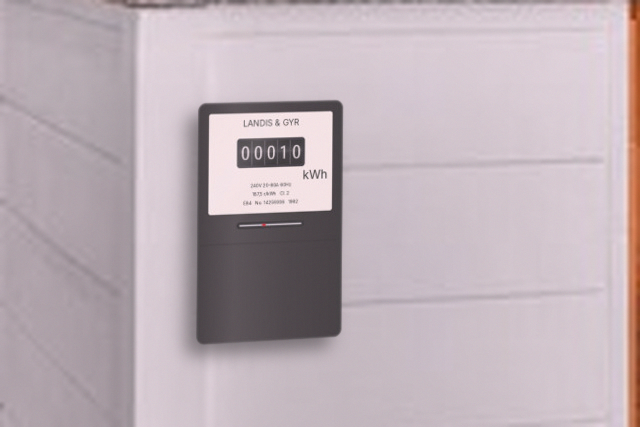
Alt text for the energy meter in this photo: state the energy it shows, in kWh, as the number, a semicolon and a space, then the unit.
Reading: 10; kWh
